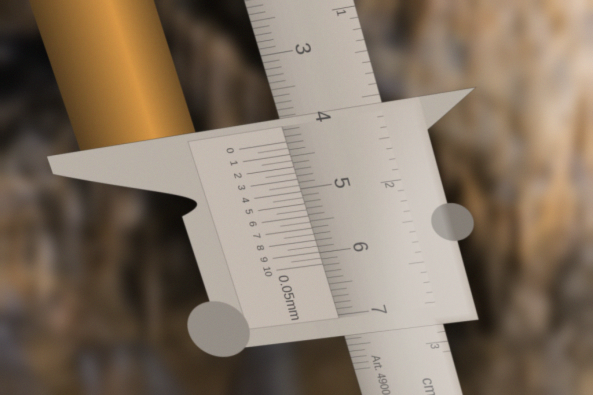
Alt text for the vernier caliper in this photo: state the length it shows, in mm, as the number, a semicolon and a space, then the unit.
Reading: 42.8; mm
